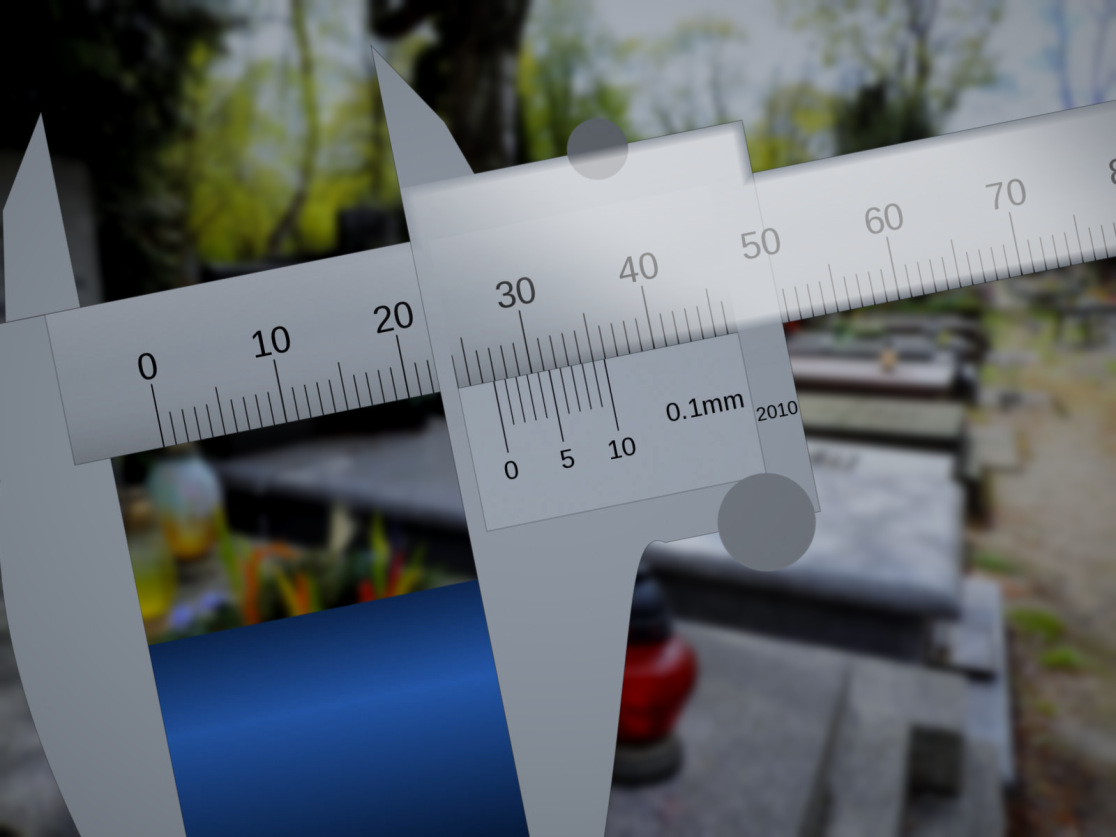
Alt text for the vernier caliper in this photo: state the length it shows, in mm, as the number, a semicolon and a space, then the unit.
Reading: 26.9; mm
